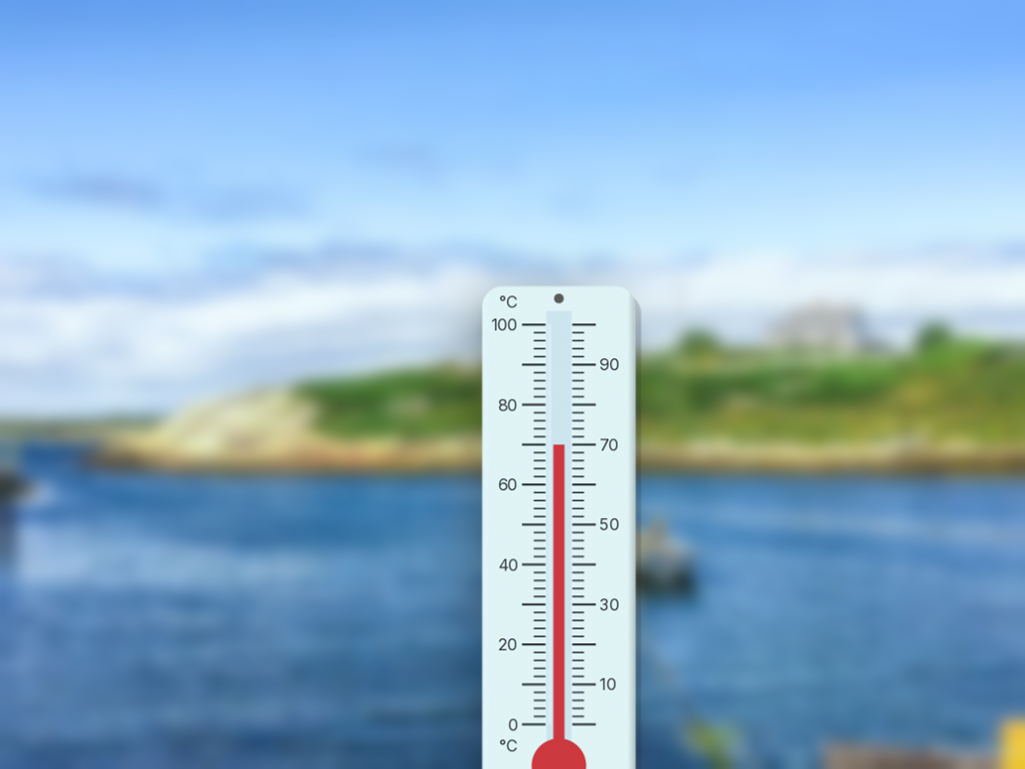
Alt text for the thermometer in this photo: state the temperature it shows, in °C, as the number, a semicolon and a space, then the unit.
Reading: 70; °C
